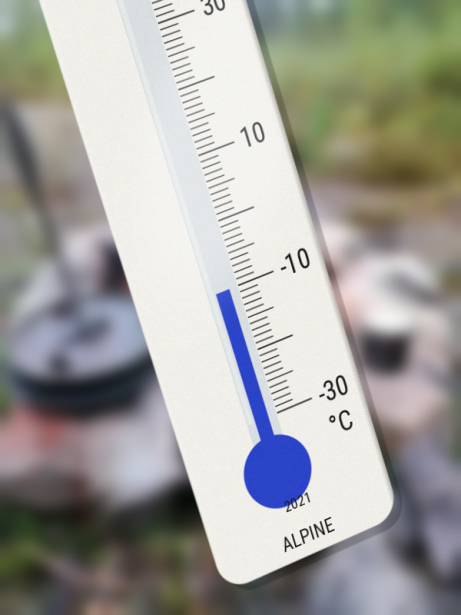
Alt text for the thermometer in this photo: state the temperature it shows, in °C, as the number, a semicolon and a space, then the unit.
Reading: -10; °C
